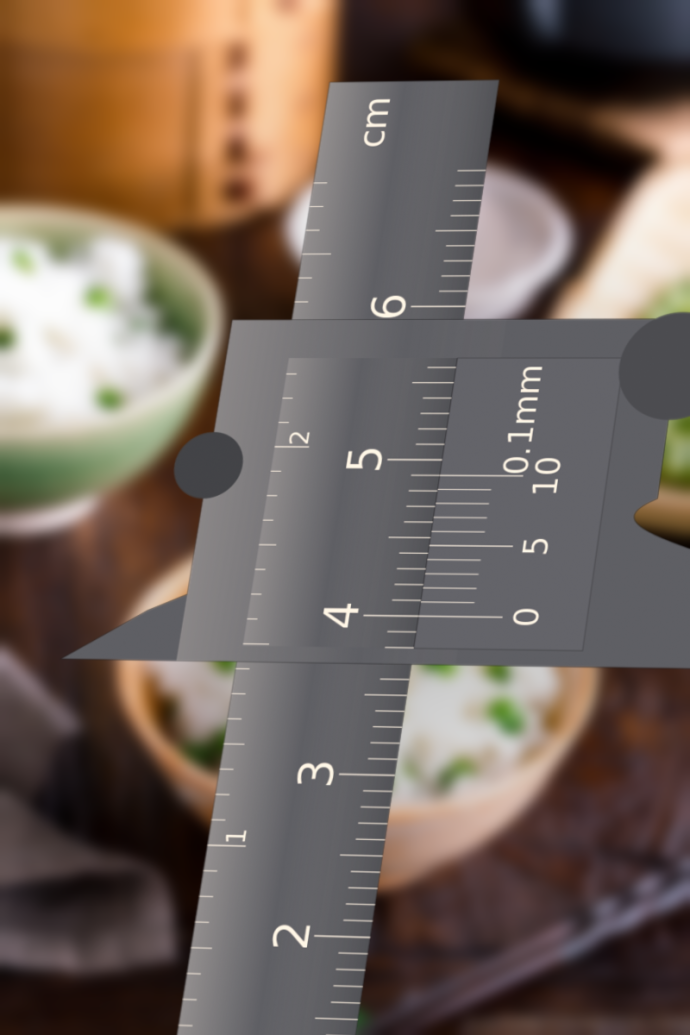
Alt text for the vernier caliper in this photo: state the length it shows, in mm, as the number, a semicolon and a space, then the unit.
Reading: 40.0; mm
